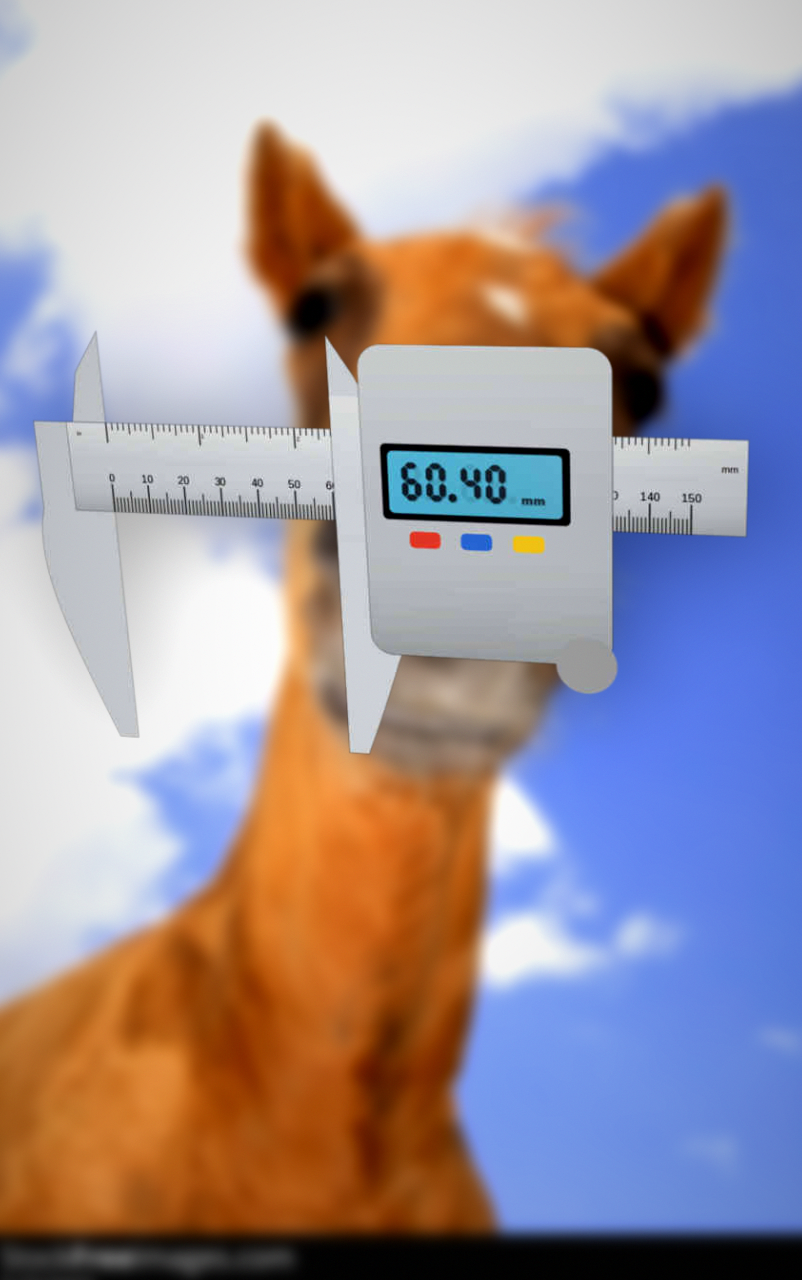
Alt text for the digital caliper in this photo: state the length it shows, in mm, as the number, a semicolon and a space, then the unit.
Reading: 60.40; mm
